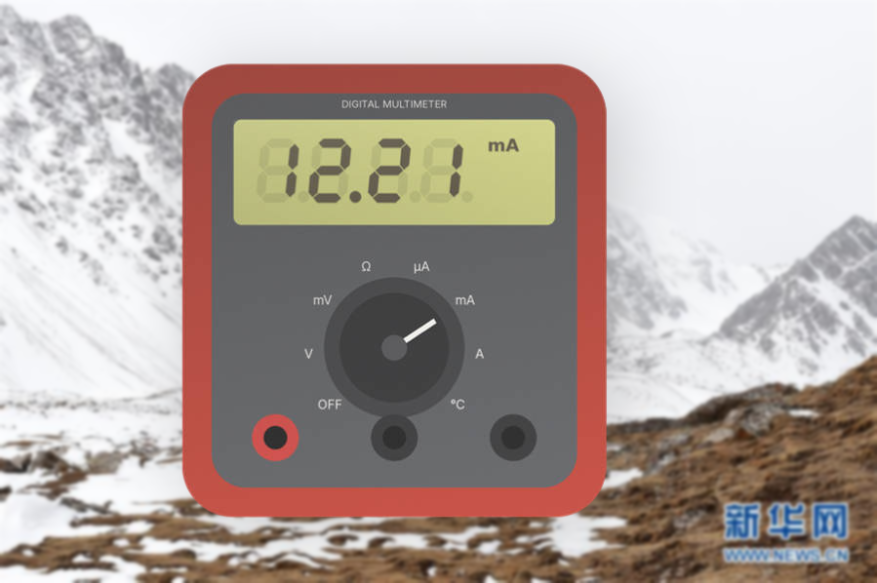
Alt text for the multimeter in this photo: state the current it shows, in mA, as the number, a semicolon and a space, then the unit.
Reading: 12.21; mA
